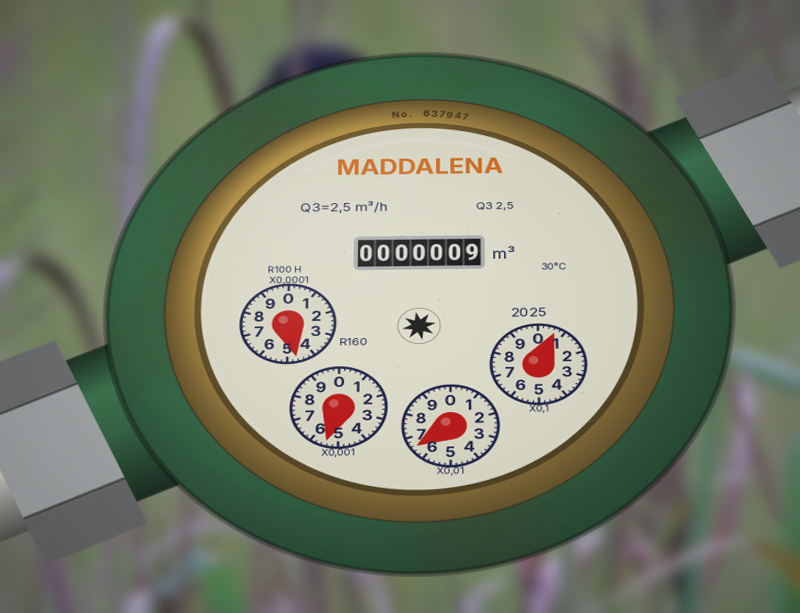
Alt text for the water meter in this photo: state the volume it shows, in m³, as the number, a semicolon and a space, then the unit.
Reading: 9.0654; m³
